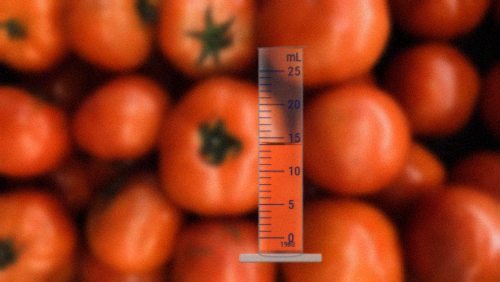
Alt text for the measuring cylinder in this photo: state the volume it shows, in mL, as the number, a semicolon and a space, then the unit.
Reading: 14; mL
